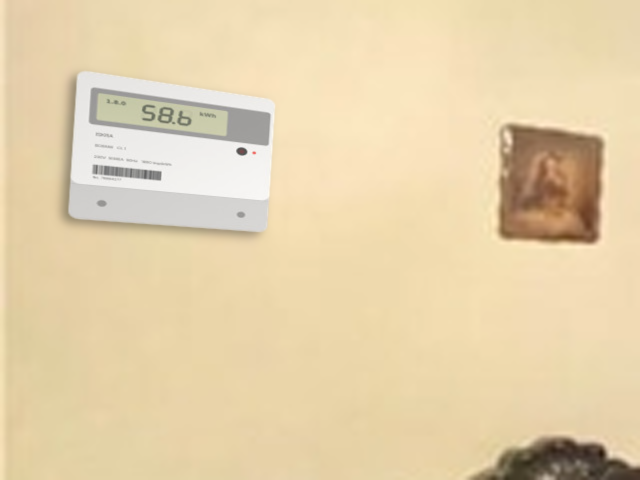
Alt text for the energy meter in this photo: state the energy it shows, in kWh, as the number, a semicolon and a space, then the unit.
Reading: 58.6; kWh
